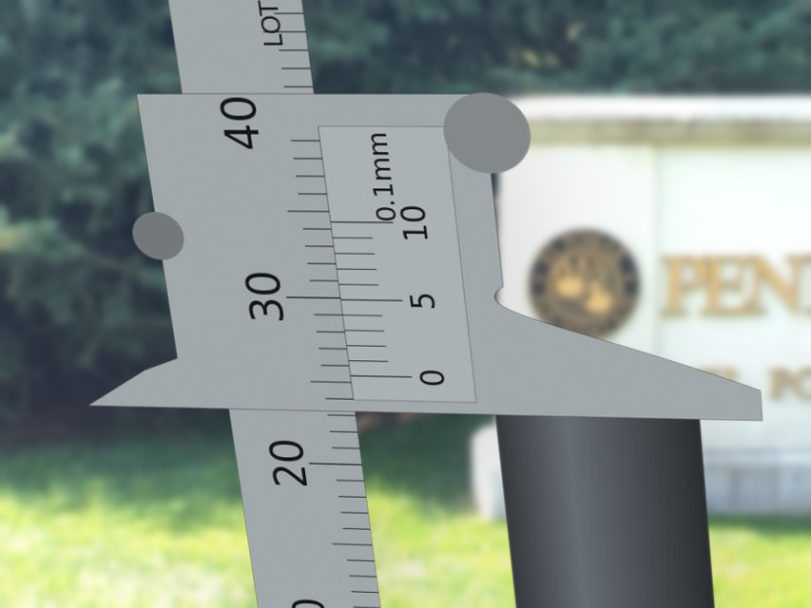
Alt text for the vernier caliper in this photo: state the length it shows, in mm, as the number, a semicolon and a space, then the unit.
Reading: 25.4; mm
